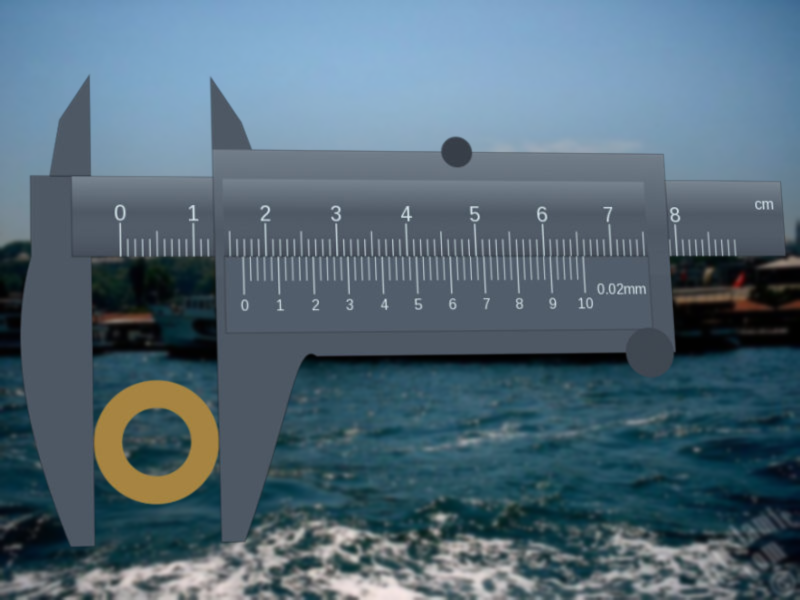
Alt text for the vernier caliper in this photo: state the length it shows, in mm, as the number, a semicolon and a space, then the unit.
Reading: 16.8; mm
